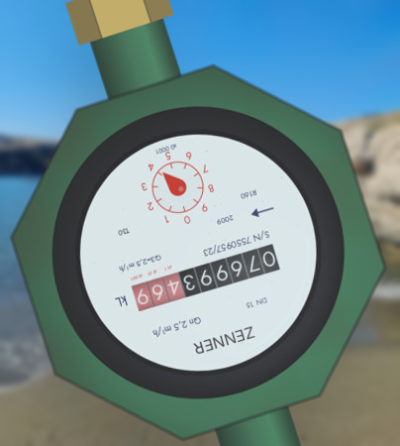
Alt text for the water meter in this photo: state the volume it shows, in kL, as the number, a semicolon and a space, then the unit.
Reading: 76993.4694; kL
